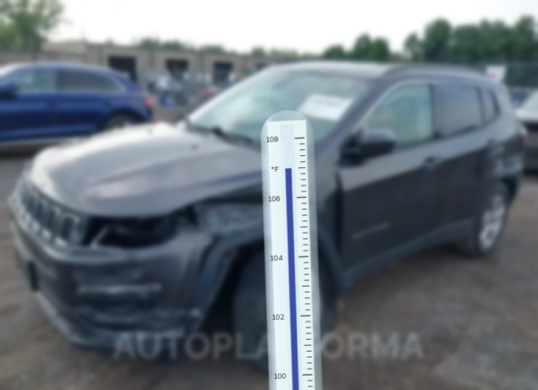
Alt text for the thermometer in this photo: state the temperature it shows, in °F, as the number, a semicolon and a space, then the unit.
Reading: 107; °F
